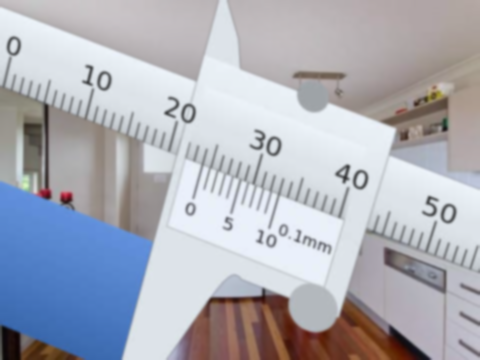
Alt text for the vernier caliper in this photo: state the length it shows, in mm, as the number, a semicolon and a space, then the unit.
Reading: 24.0; mm
